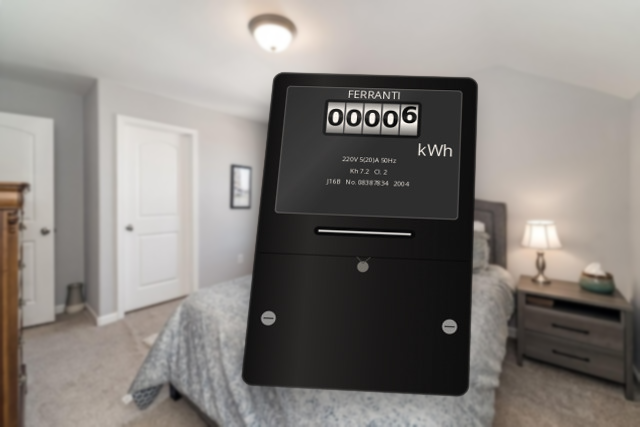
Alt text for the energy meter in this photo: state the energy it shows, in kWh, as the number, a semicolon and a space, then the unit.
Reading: 6; kWh
